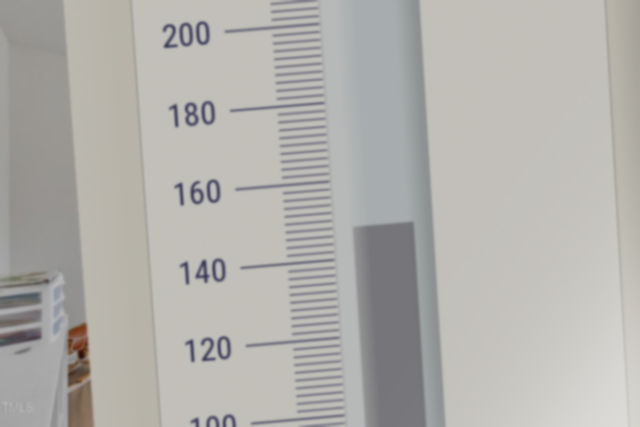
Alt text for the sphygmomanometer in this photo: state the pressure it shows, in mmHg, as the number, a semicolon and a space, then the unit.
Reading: 148; mmHg
